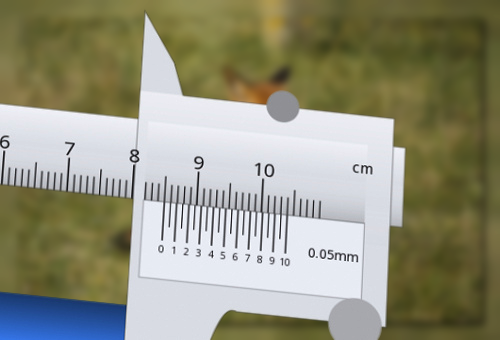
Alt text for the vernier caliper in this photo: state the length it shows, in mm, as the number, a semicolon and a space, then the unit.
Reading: 85.0; mm
